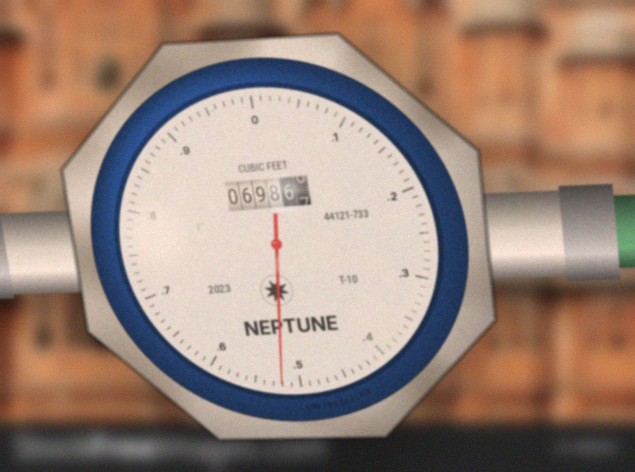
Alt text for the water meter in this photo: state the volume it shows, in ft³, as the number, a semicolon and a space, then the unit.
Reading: 69866.52; ft³
